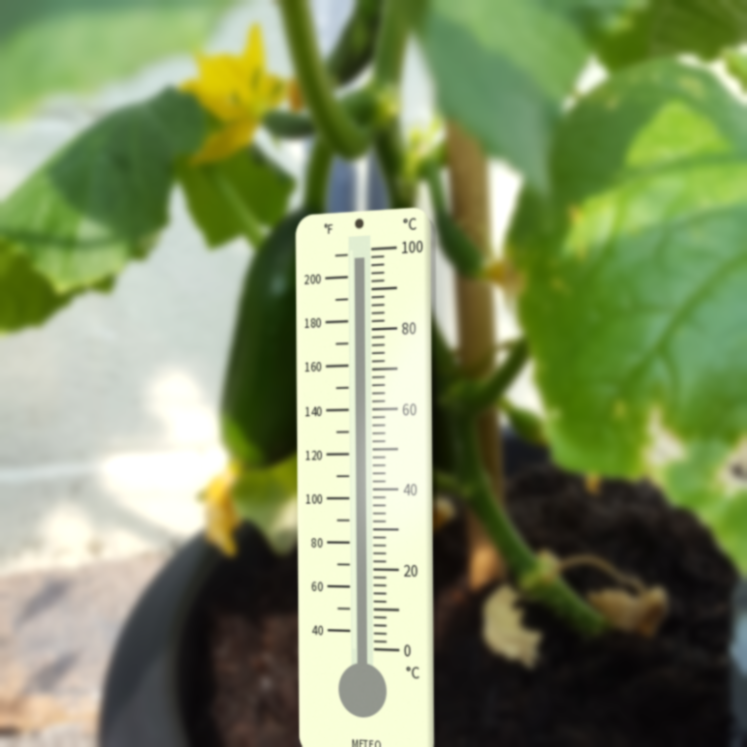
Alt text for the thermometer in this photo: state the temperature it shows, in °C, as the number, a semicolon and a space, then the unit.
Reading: 98; °C
